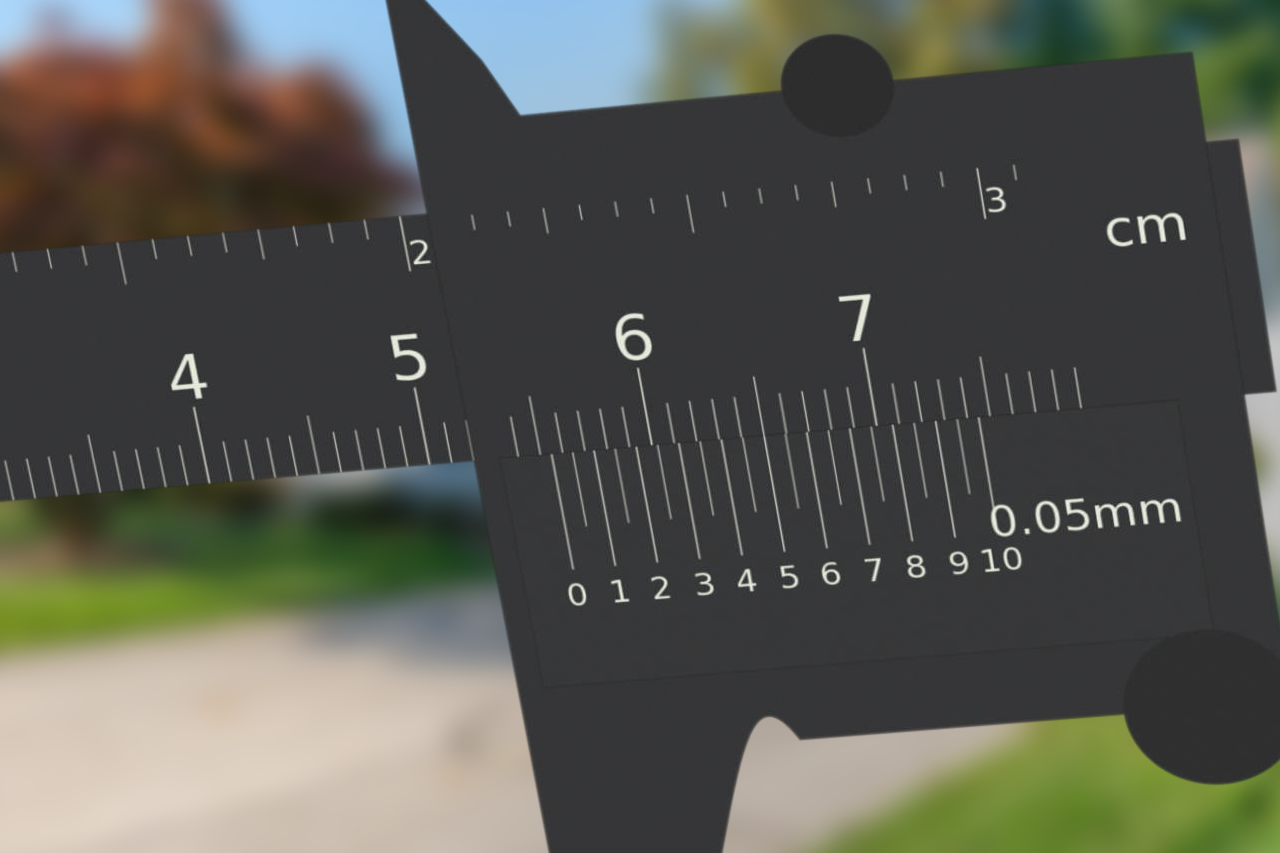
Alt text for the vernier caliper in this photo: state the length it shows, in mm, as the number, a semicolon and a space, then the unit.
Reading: 55.5; mm
